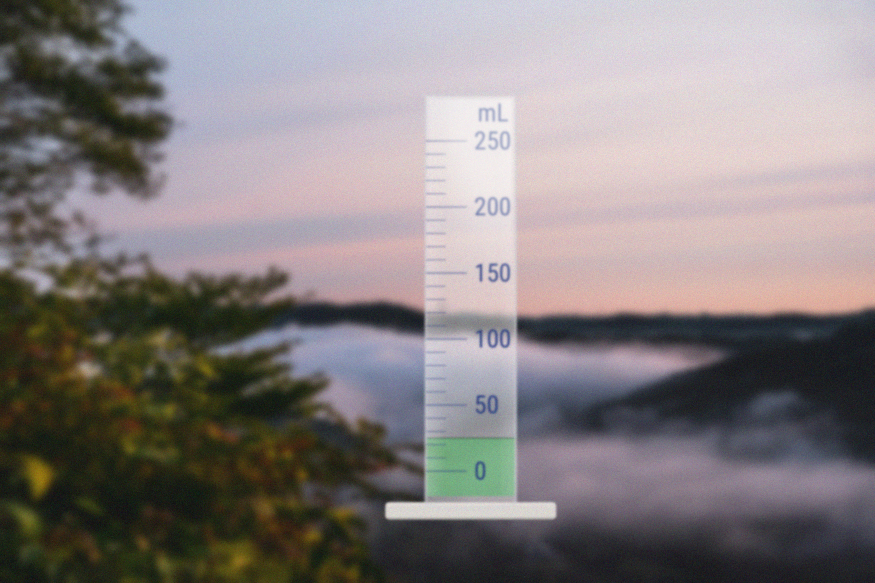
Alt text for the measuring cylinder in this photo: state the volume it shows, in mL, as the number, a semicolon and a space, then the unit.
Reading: 25; mL
